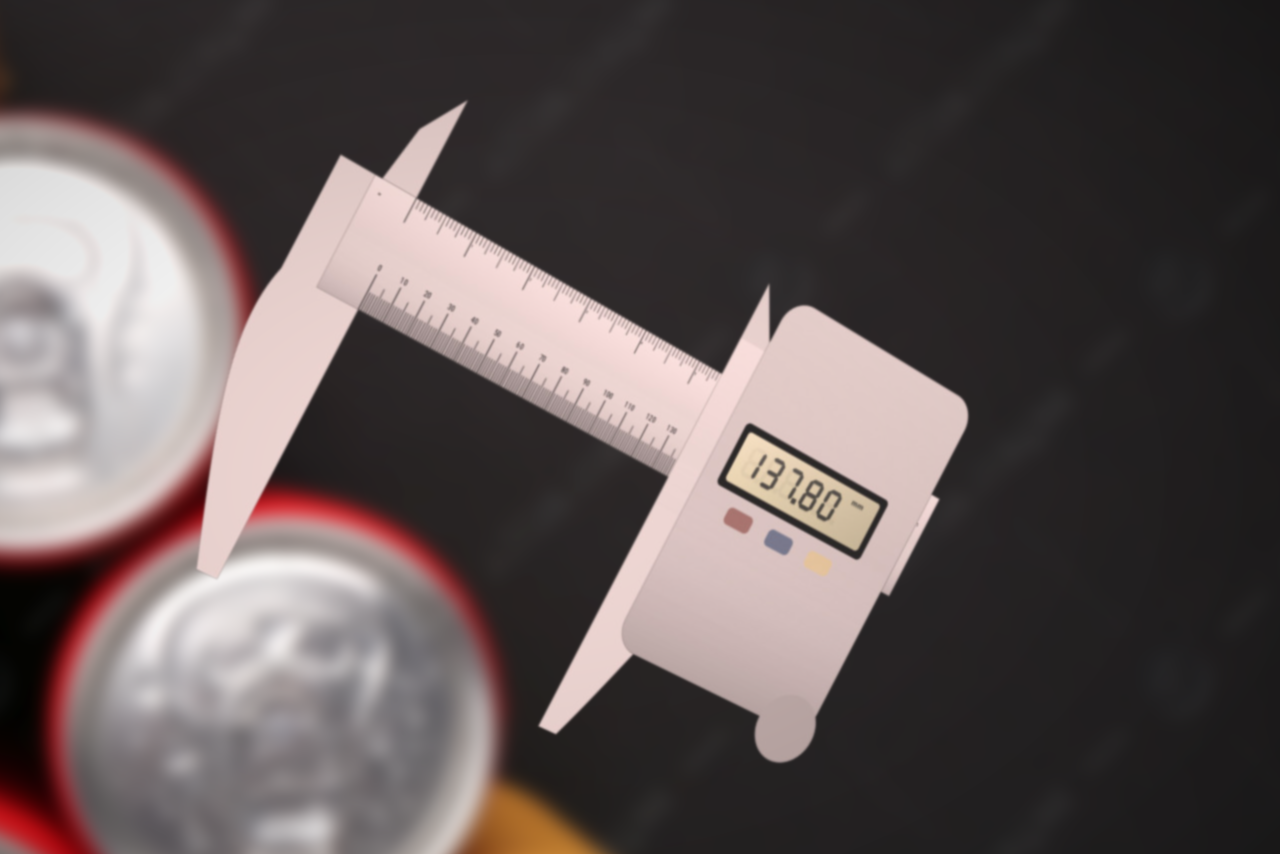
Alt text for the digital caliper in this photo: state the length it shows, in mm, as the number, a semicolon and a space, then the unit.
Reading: 137.80; mm
